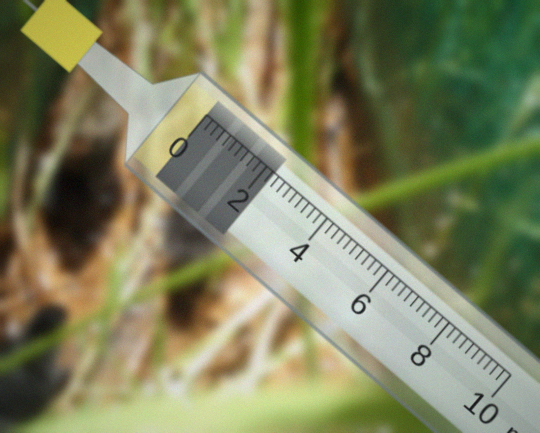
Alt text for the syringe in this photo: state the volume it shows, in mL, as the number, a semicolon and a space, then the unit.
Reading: 0; mL
